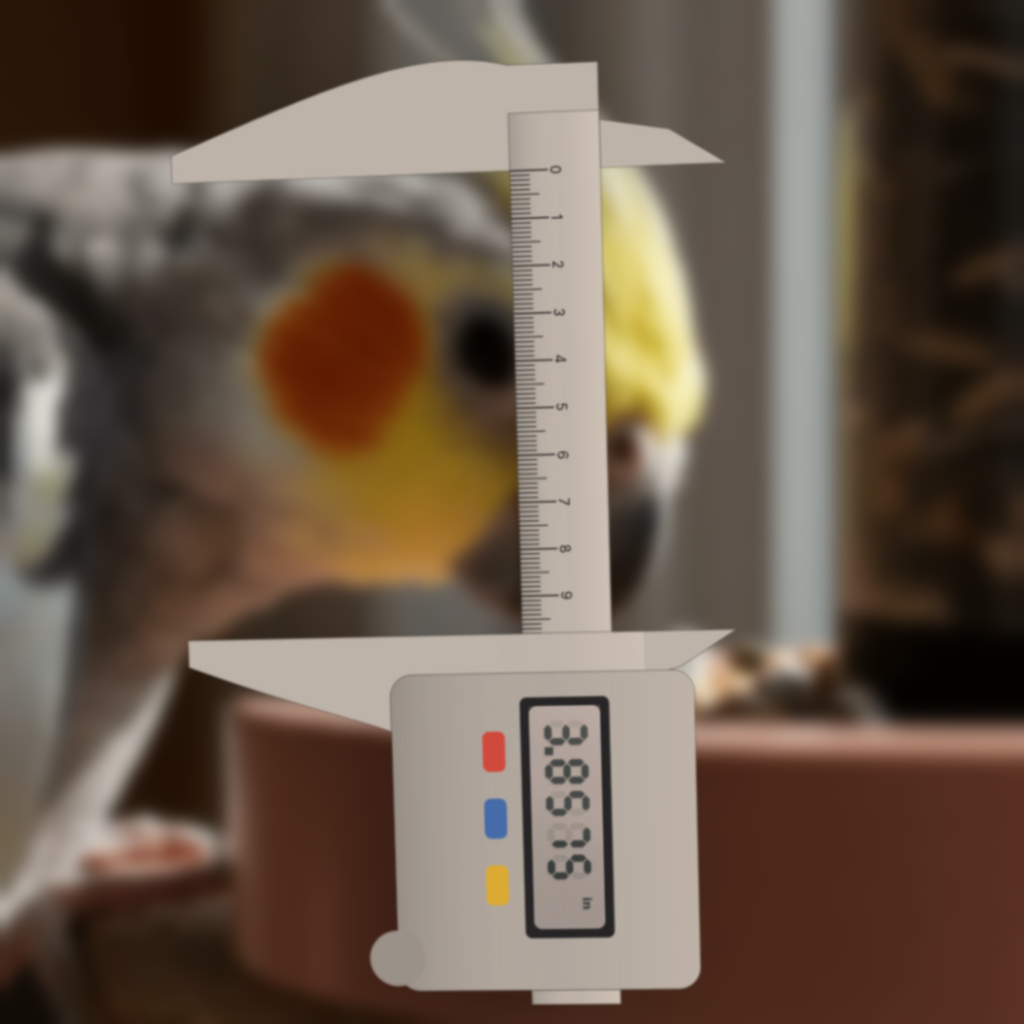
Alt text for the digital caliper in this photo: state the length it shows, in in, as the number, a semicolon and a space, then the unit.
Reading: 3.8575; in
